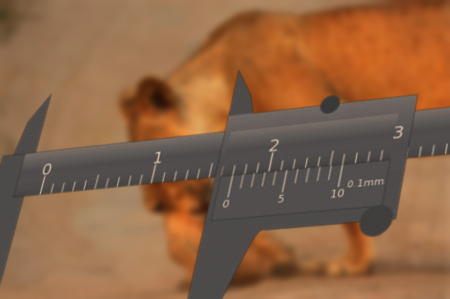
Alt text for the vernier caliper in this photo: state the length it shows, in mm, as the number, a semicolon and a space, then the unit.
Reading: 17.0; mm
